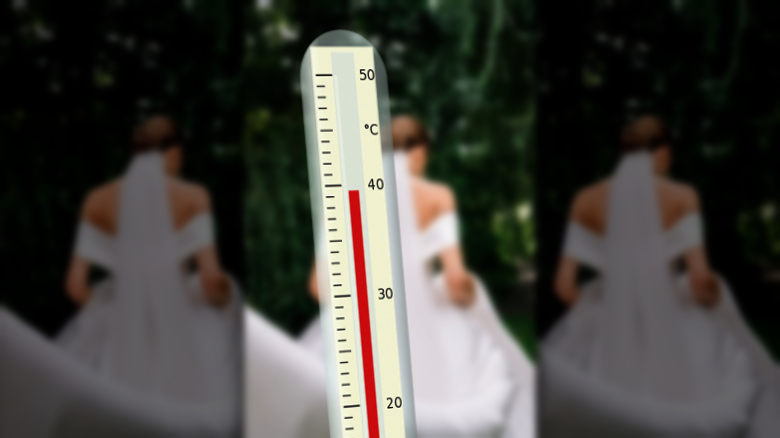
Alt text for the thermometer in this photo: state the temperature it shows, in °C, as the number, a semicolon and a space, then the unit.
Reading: 39.5; °C
